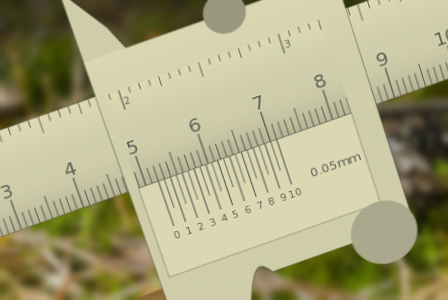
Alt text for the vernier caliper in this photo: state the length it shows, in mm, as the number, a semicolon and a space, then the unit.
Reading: 52.0; mm
